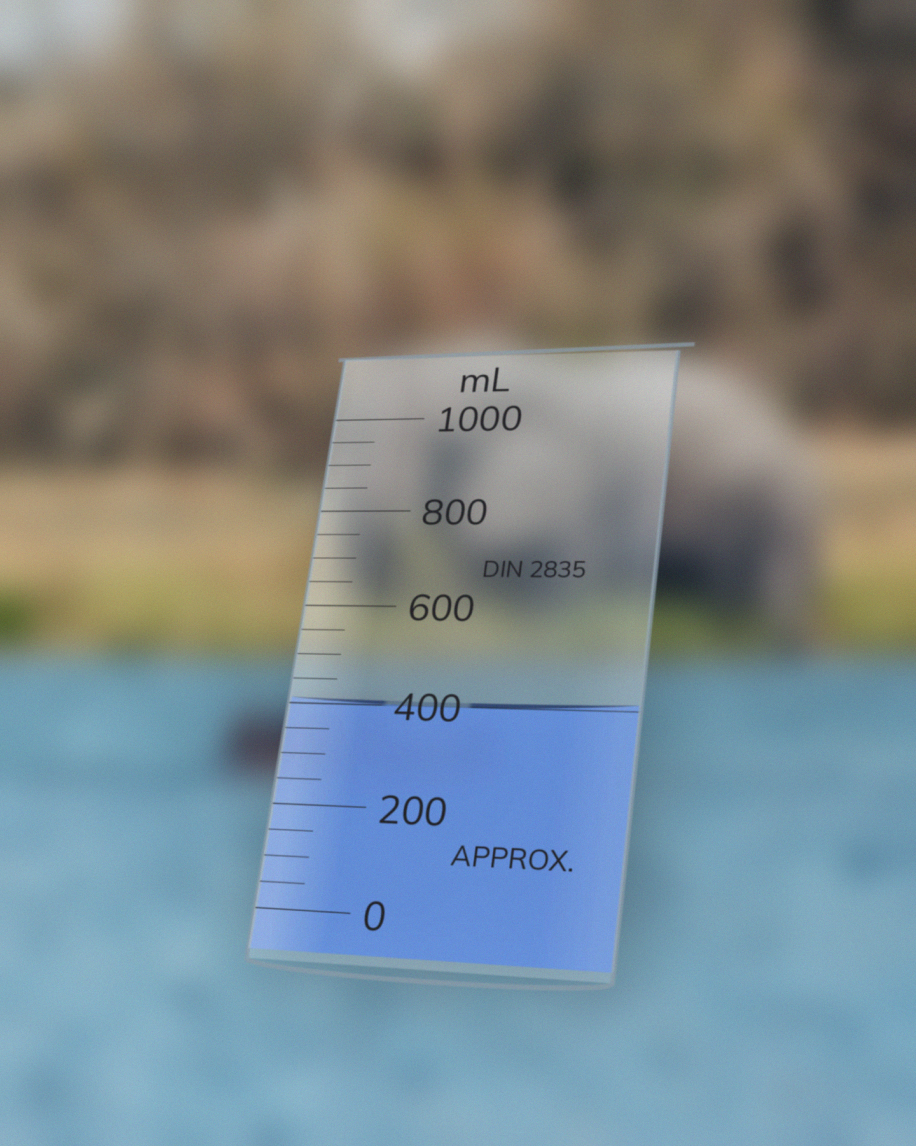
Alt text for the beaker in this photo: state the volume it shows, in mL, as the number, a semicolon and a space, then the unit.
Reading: 400; mL
